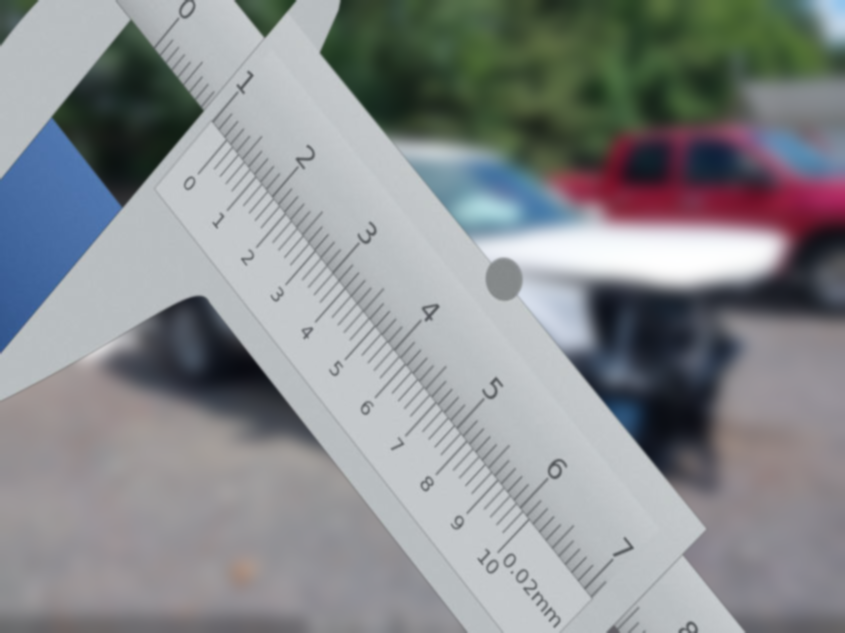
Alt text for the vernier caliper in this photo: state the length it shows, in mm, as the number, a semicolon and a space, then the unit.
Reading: 12.4; mm
